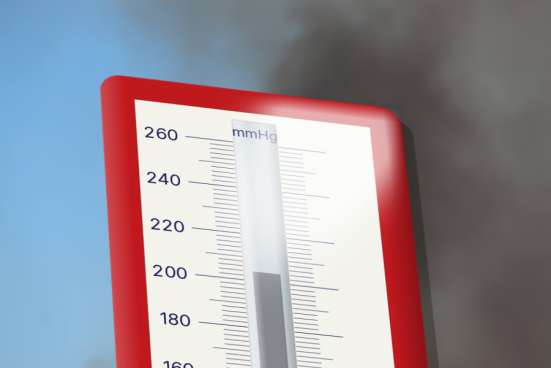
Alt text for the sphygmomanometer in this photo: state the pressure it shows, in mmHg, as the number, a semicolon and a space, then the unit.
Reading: 204; mmHg
